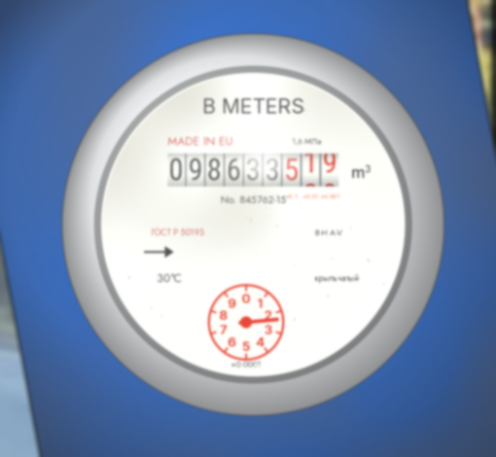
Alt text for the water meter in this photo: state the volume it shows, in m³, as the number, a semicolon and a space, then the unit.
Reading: 98633.5192; m³
